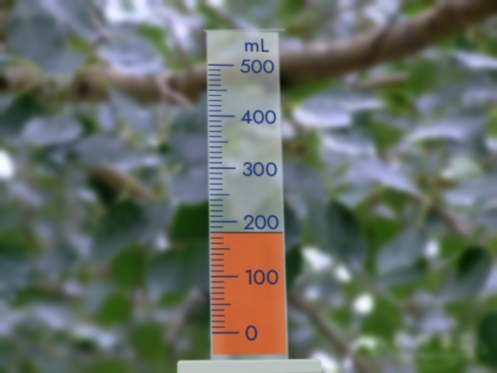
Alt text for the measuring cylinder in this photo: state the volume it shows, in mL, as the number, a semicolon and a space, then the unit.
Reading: 180; mL
